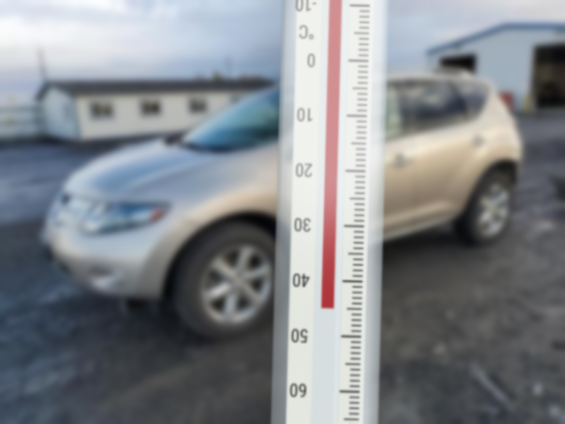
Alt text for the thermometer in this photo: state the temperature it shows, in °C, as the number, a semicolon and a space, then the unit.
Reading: 45; °C
